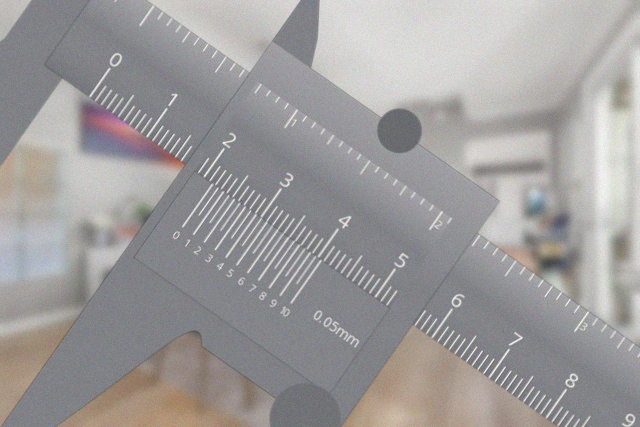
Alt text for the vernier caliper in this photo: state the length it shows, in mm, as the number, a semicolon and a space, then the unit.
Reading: 21.6; mm
